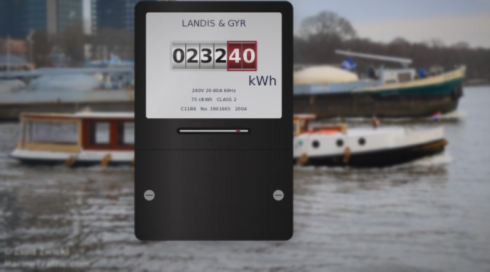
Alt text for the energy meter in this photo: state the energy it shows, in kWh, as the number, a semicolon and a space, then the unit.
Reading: 232.40; kWh
